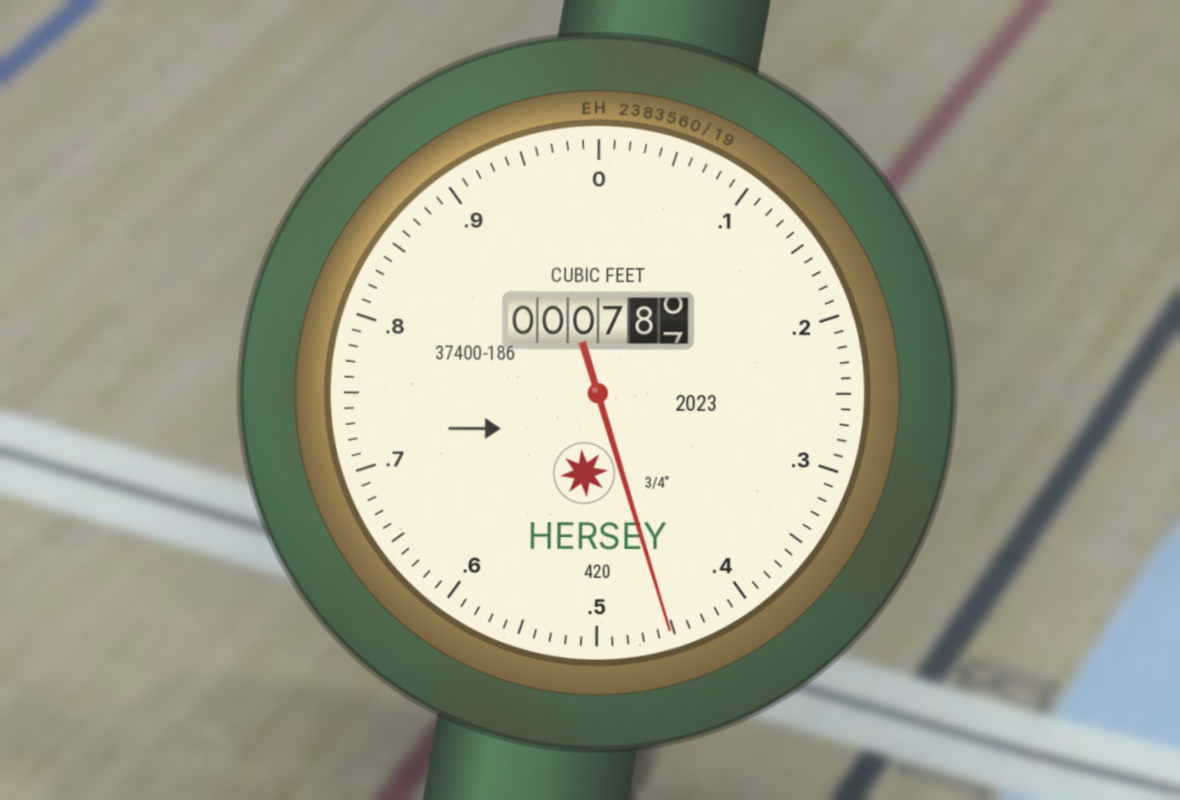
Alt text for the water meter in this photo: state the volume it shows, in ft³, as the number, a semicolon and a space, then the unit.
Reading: 786.45; ft³
